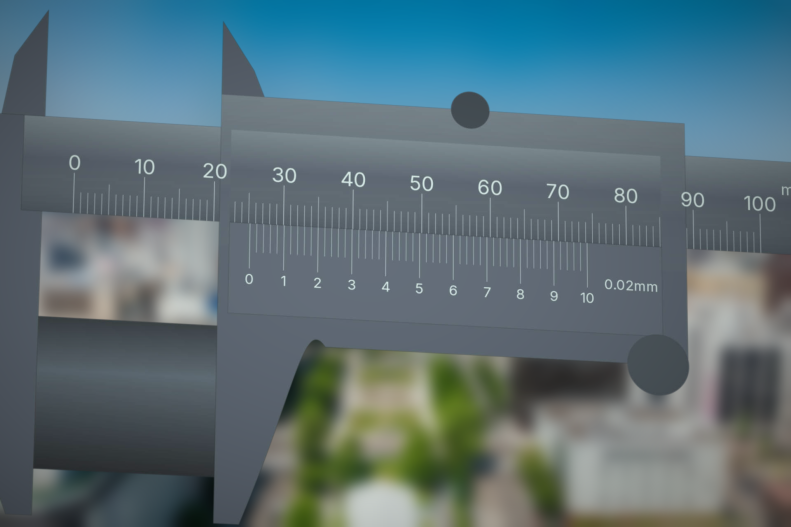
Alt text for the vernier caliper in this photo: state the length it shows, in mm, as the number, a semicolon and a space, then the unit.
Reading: 25.2; mm
